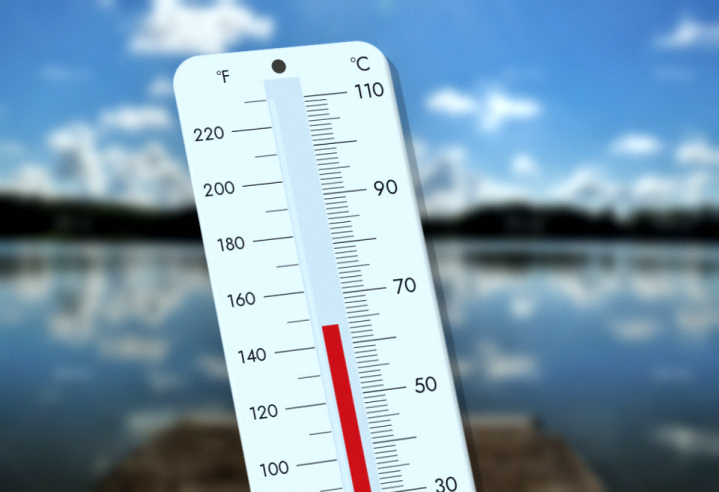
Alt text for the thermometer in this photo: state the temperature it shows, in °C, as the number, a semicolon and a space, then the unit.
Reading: 64; °C
